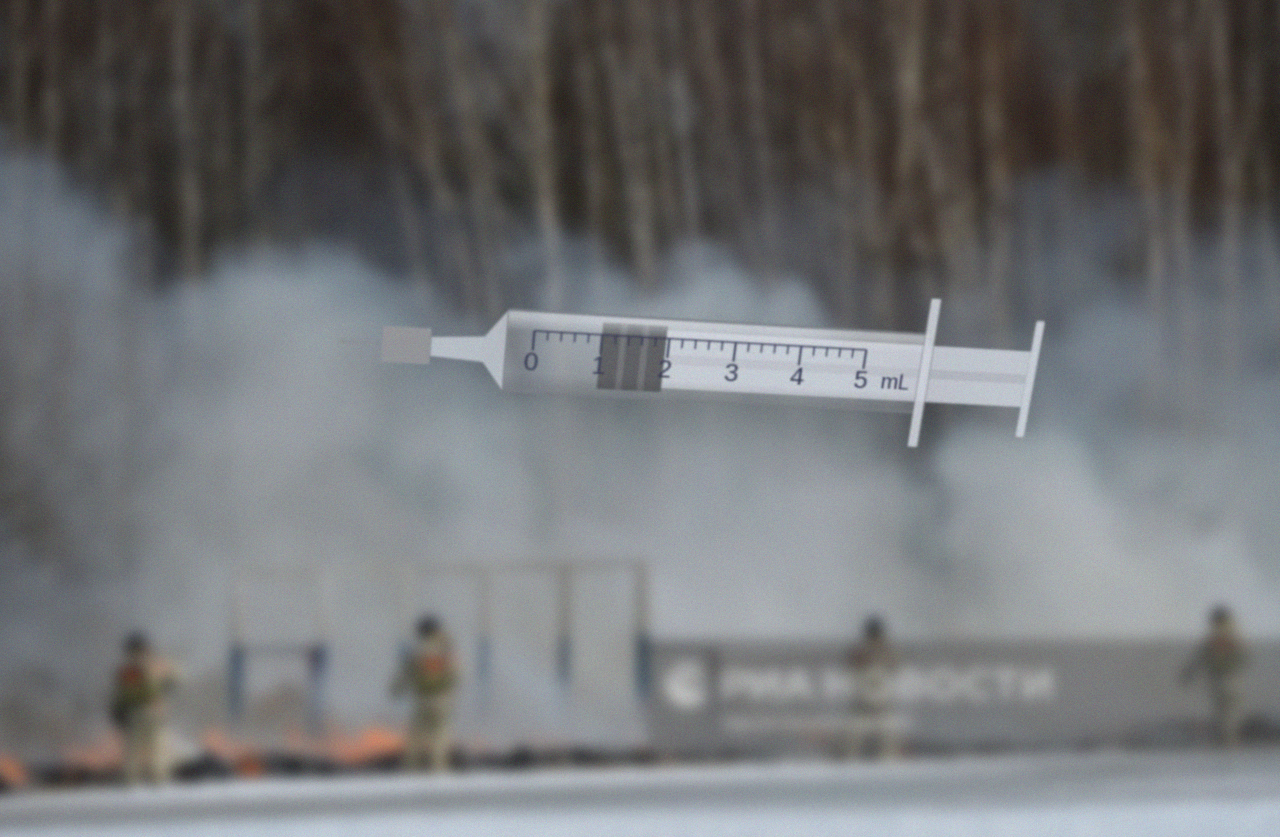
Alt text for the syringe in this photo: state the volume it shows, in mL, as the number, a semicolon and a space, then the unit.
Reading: 1; mL
